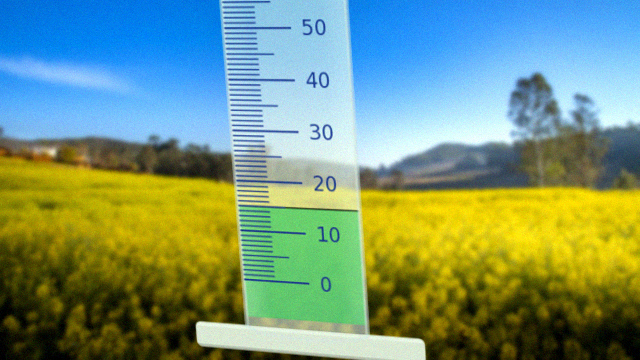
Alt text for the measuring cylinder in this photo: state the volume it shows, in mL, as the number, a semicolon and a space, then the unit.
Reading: 15; mL
